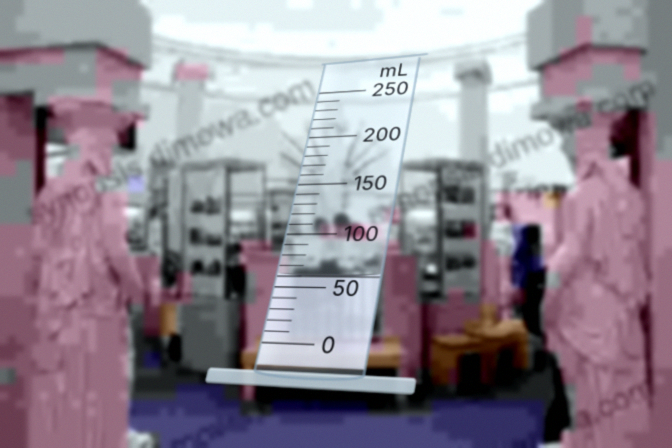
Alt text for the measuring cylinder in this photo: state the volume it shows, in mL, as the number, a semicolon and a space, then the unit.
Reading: 60; mL
